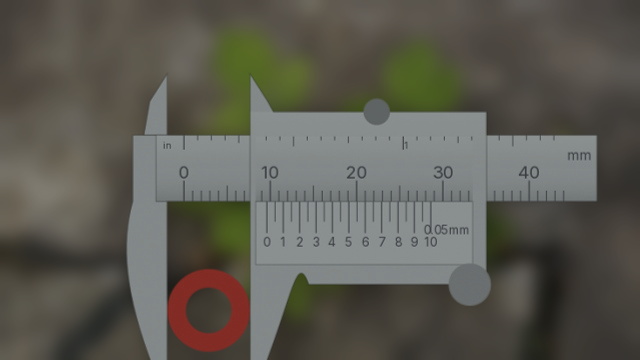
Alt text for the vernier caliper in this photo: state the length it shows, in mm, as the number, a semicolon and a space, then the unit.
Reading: 9.6; mm
